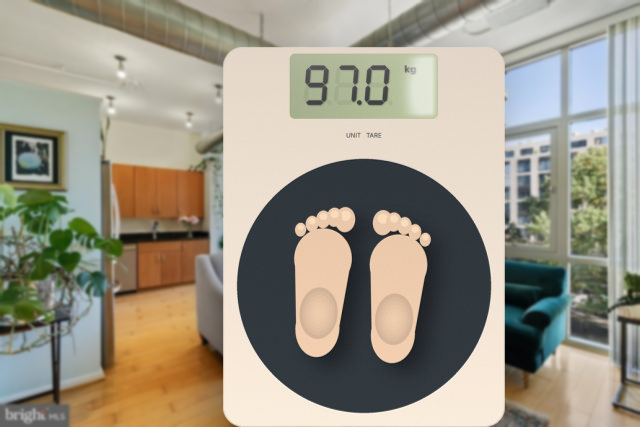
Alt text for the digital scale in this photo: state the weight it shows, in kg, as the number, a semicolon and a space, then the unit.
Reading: 97.0; kg
